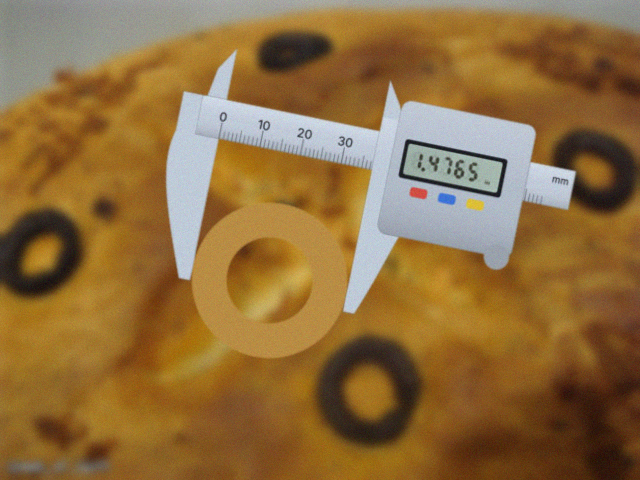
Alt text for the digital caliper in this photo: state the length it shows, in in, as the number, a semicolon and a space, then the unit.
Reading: 1.4765; in
